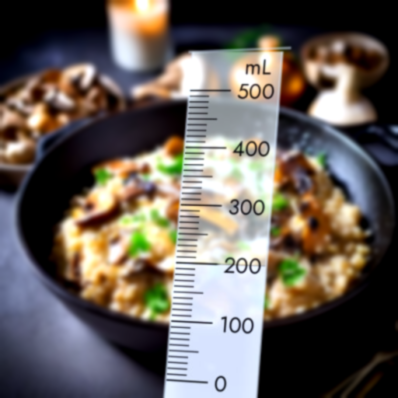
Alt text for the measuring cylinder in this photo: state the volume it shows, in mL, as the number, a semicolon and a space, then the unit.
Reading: 200; mL
